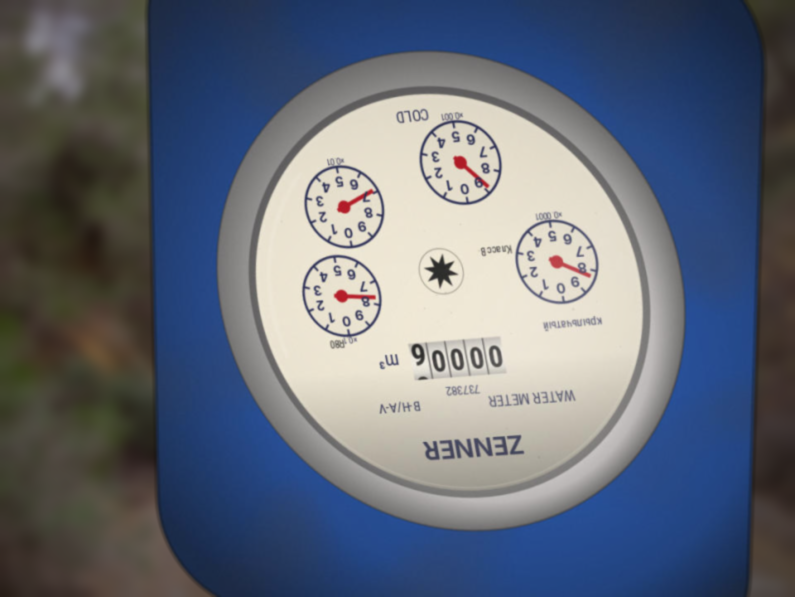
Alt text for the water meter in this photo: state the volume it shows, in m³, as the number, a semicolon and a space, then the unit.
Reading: 5.7688; m³
